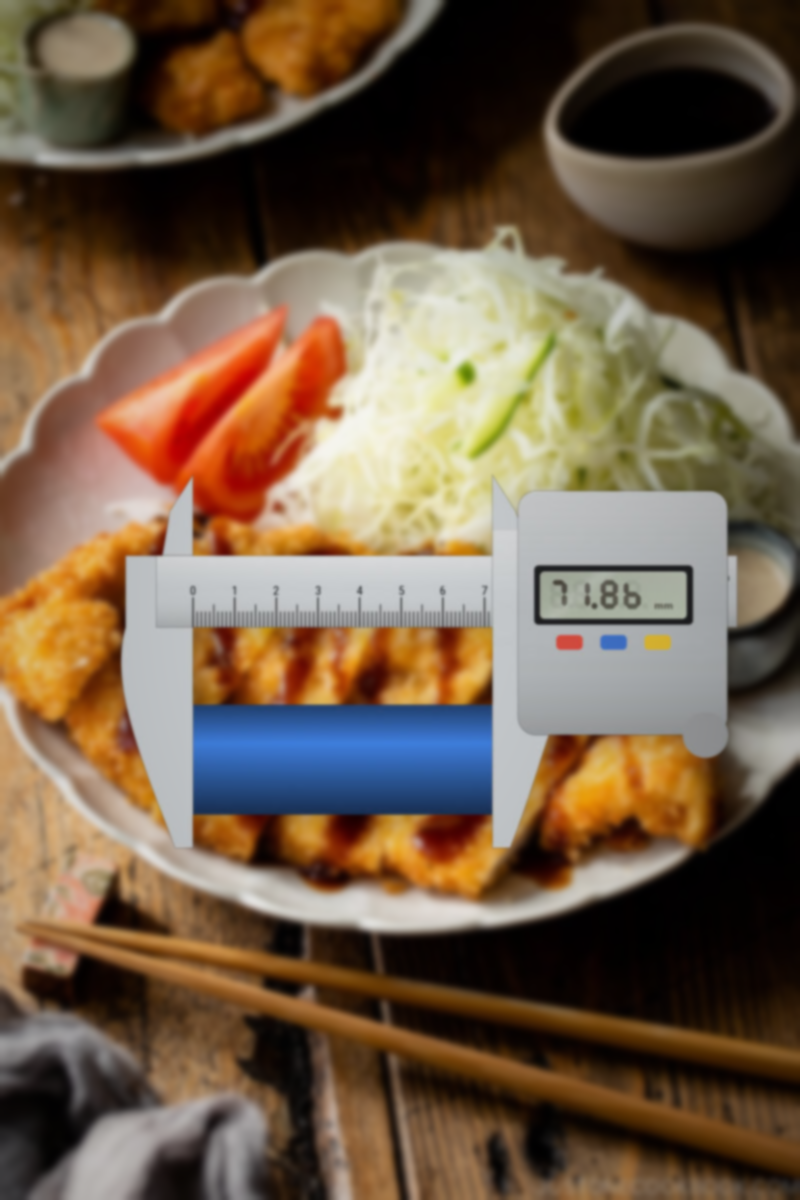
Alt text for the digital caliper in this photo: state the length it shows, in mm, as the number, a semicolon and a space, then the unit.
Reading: 71.86; mm
